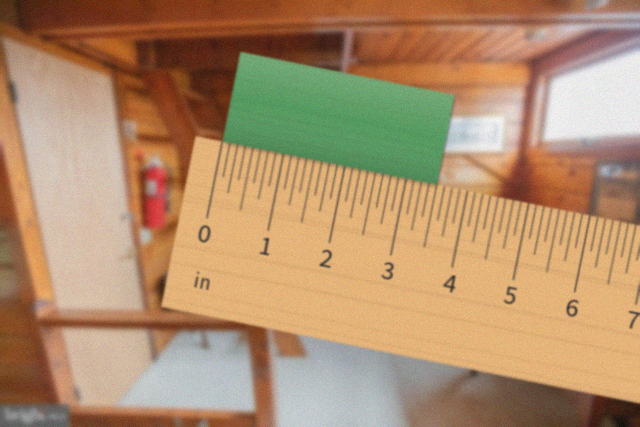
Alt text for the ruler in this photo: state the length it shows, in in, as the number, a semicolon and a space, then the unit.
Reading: 3.5; in
